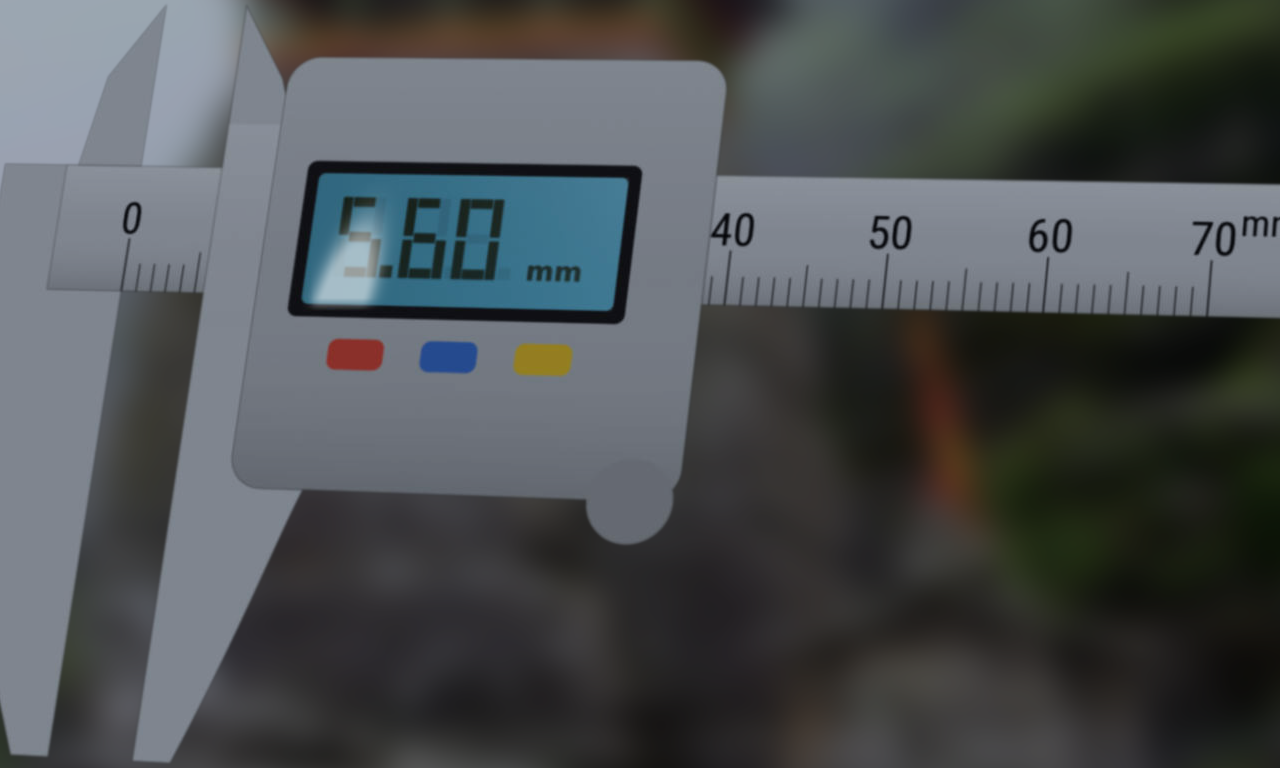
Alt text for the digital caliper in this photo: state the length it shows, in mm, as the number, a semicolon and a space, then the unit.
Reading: 5.60; mm
